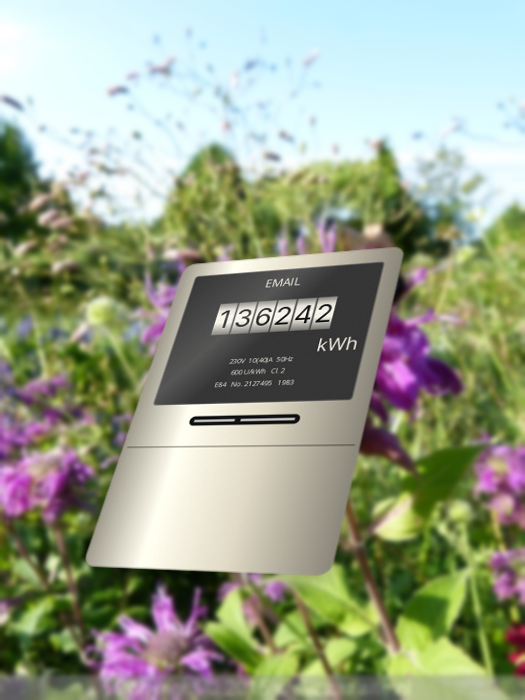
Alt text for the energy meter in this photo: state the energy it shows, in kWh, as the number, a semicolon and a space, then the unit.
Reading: 136242; kWh
